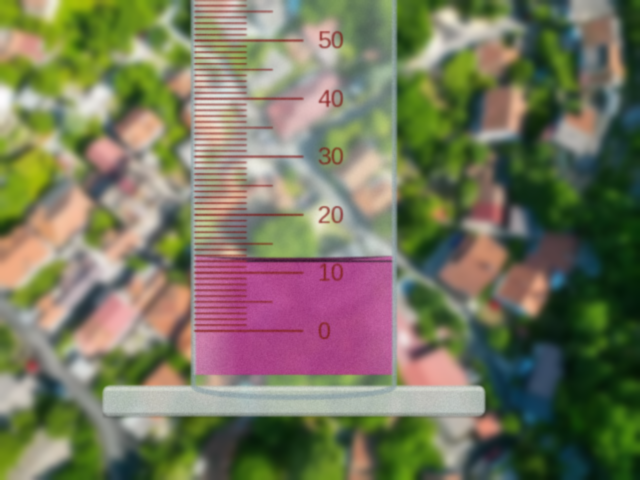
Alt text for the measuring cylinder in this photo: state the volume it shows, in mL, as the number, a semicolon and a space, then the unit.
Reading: 12; mL
